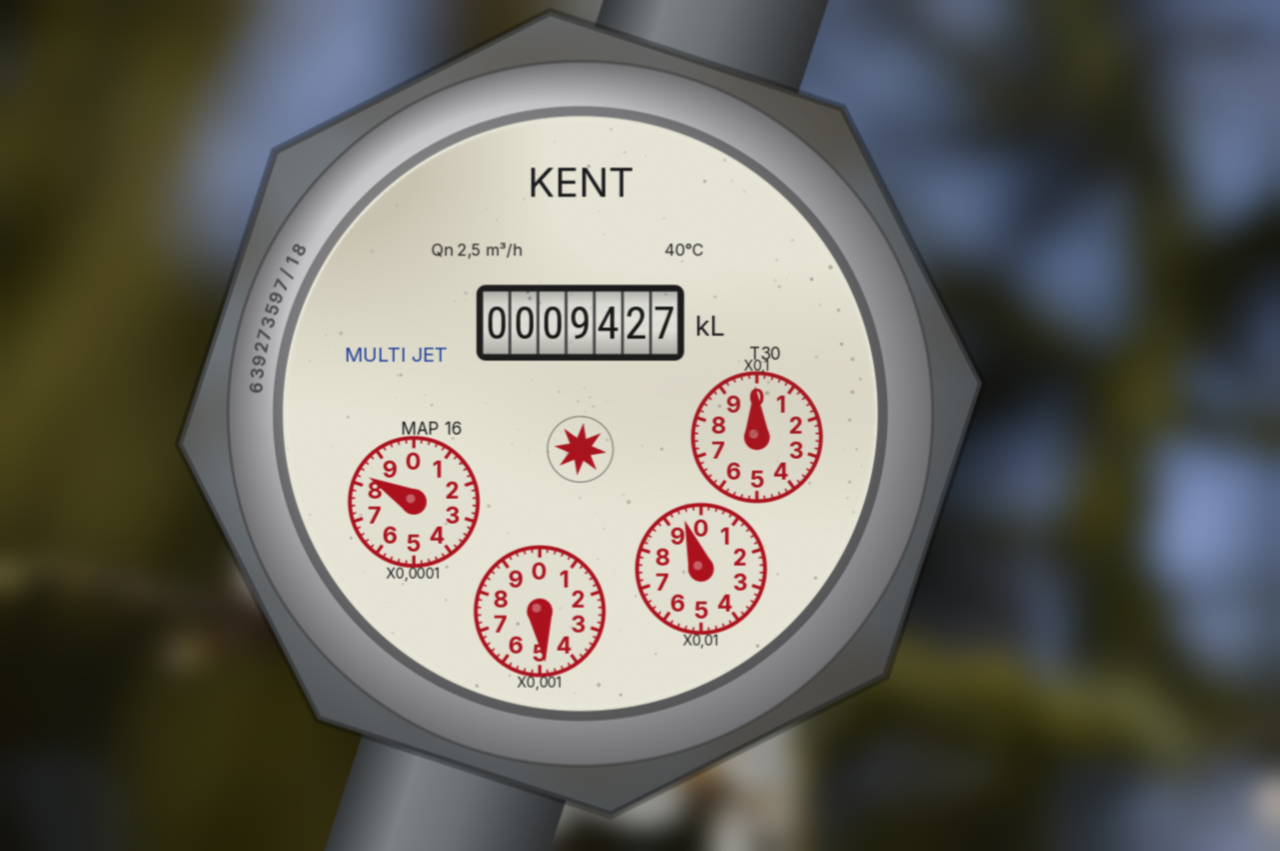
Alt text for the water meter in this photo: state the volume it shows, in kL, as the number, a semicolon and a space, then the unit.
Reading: 9426.9948; kL
